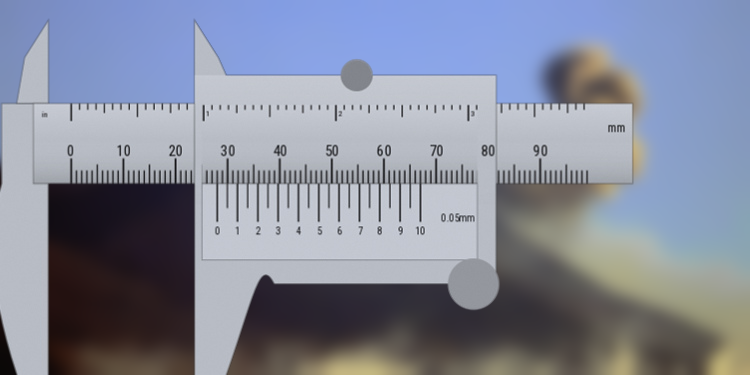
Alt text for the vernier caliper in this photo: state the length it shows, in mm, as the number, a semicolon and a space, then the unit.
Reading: 28.0; mm
